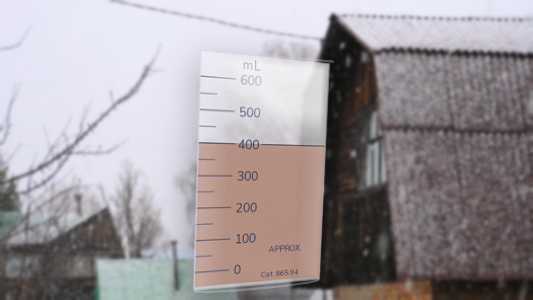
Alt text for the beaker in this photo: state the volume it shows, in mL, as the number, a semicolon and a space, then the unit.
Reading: 400; mL
